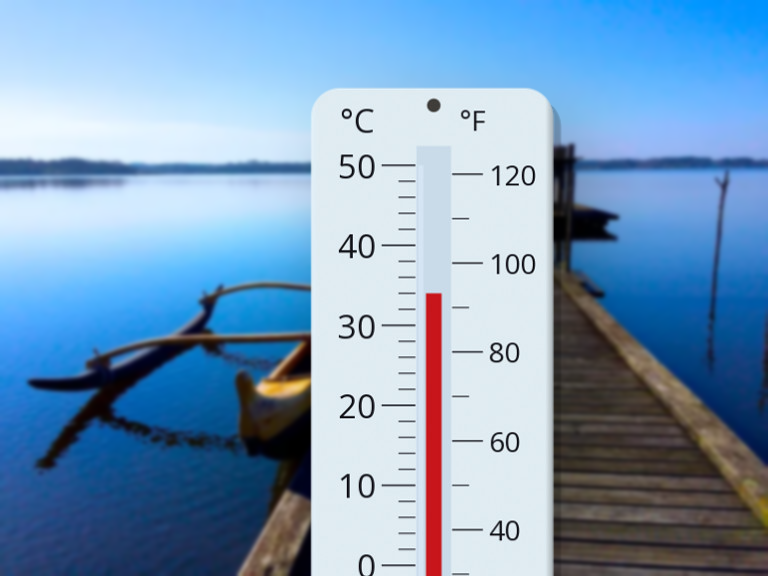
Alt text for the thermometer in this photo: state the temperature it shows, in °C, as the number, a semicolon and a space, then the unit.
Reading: 34; °C
